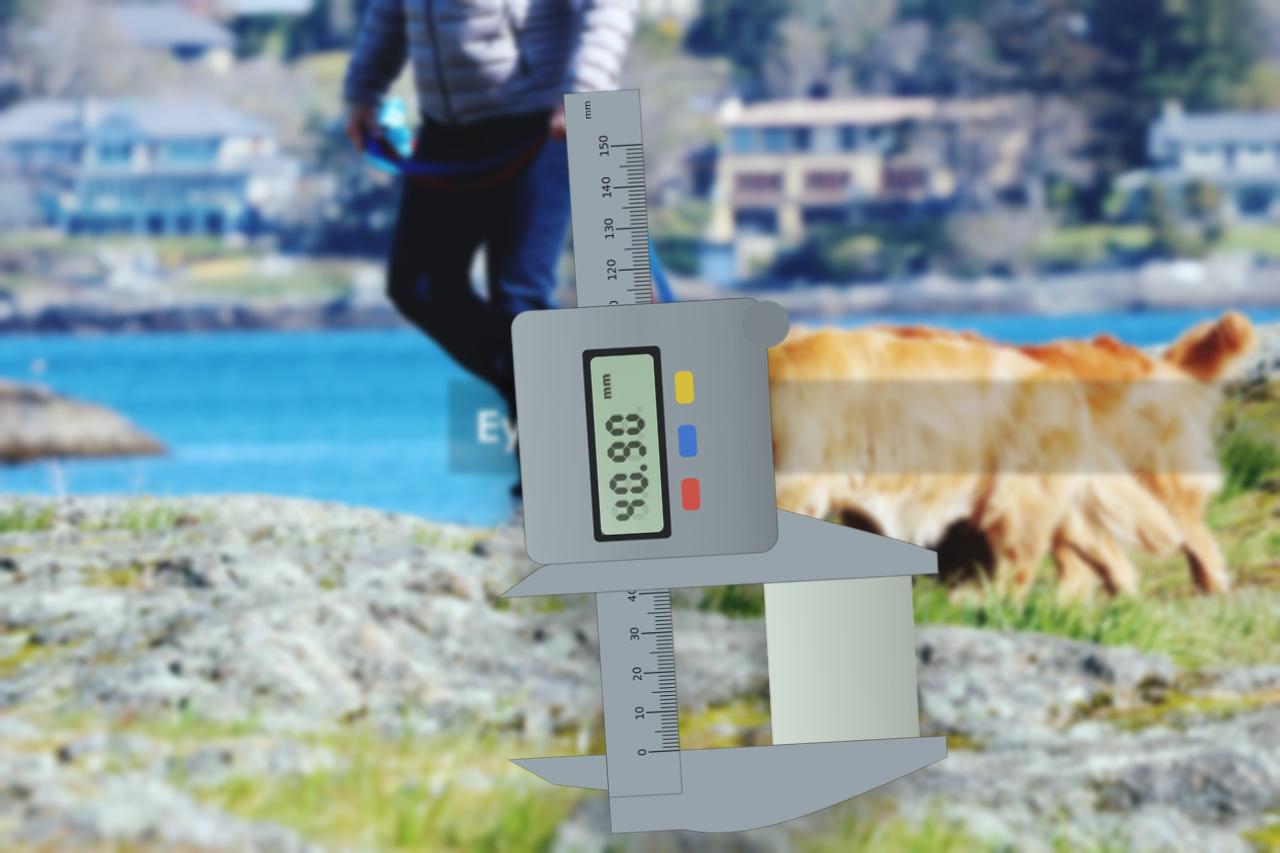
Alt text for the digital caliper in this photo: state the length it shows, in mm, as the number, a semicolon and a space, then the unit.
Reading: 40.90; mm
